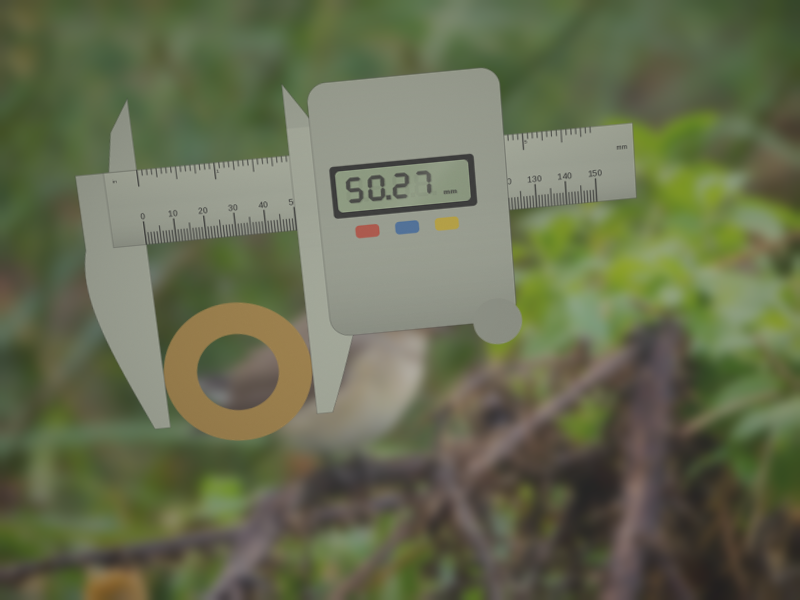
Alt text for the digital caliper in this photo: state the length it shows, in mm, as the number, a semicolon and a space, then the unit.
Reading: 50.27; mm
